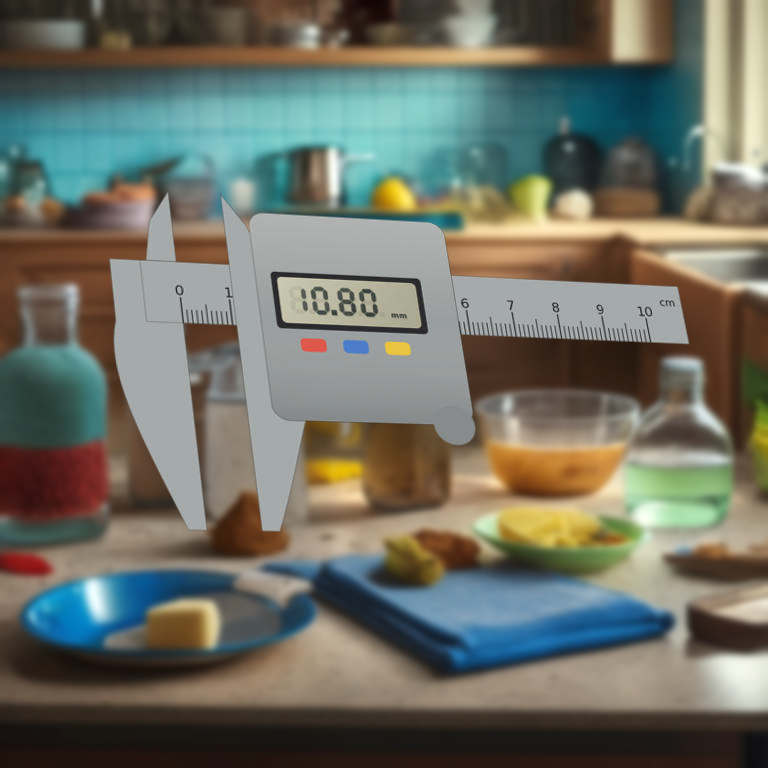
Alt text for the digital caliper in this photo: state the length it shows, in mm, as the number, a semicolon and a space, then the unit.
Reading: 10.80; mm
